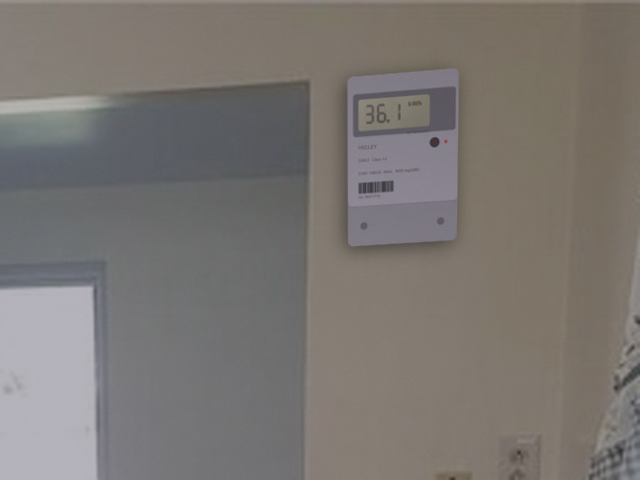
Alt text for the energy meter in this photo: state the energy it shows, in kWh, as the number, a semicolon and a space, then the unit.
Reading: 36.1; kWh
